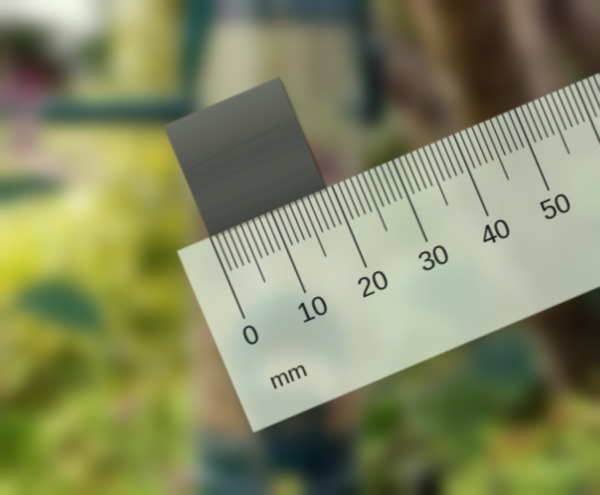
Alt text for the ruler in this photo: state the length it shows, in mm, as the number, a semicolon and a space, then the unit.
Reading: 19; mm
